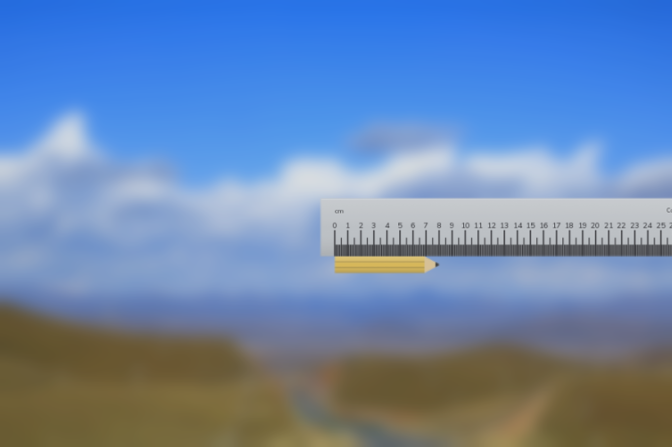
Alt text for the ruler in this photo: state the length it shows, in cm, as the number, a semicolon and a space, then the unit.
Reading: 8; cm
